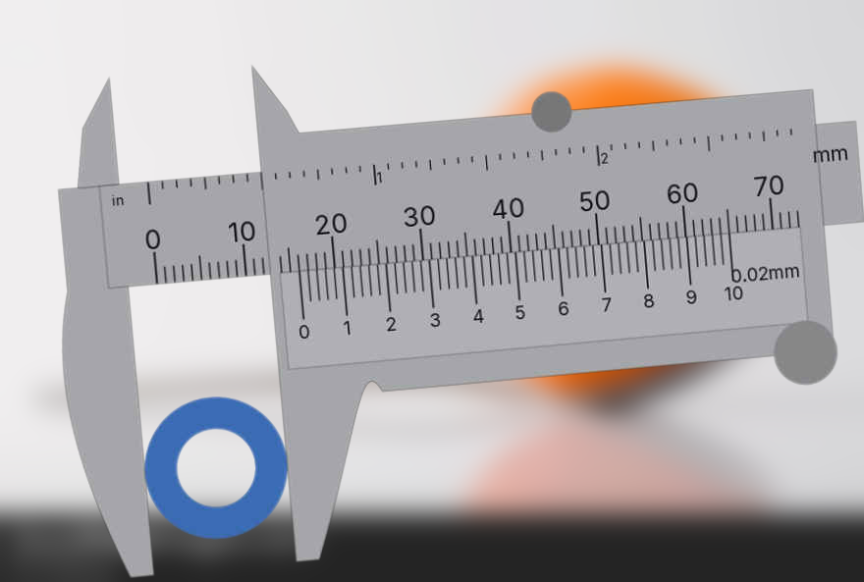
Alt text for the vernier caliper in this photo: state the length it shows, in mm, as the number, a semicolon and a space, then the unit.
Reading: 16.0; mm
